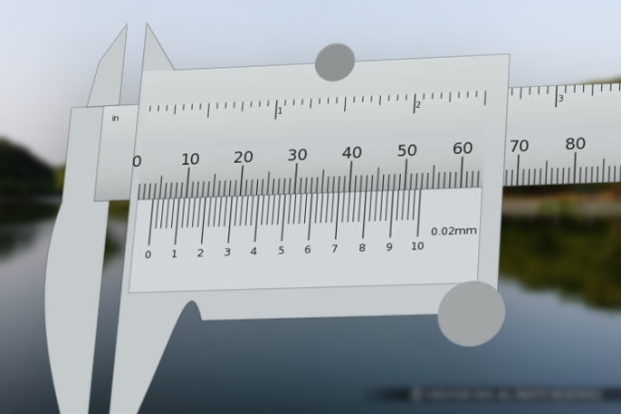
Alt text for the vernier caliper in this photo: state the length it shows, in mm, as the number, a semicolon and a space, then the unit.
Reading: 3.8; mm
